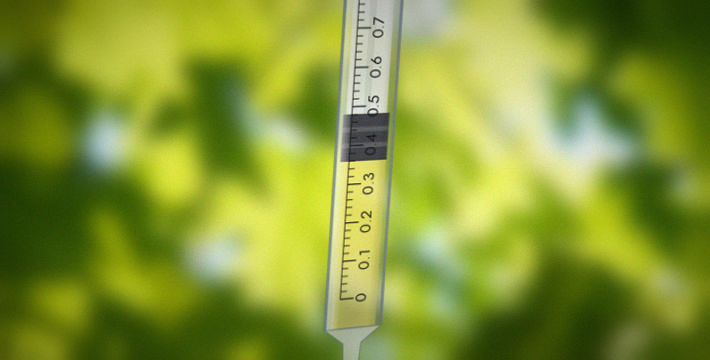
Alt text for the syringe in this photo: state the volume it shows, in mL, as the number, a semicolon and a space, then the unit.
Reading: 0.36; mL
